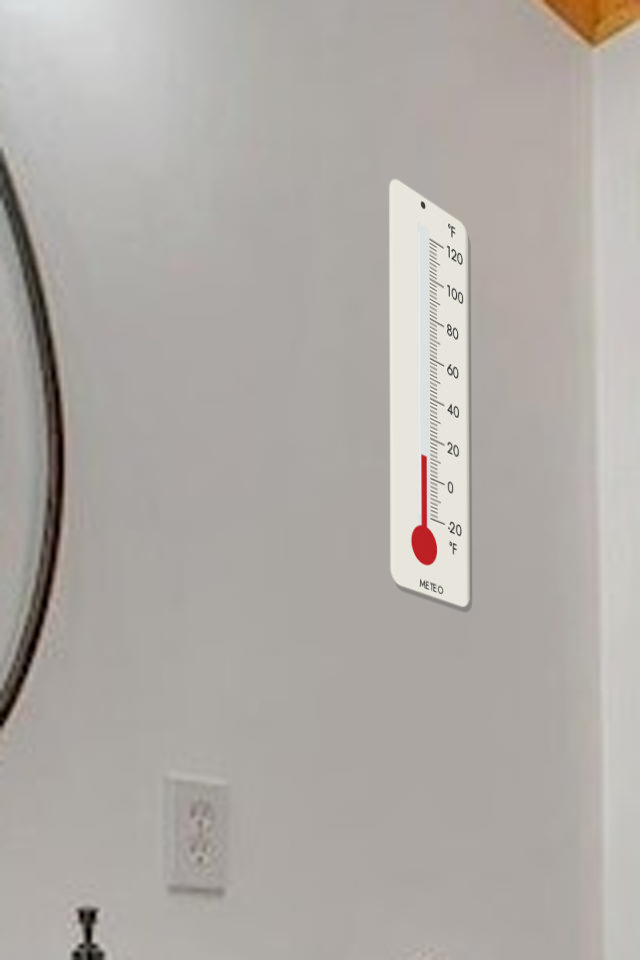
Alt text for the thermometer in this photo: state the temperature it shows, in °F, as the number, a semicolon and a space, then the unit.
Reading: 10; °F
